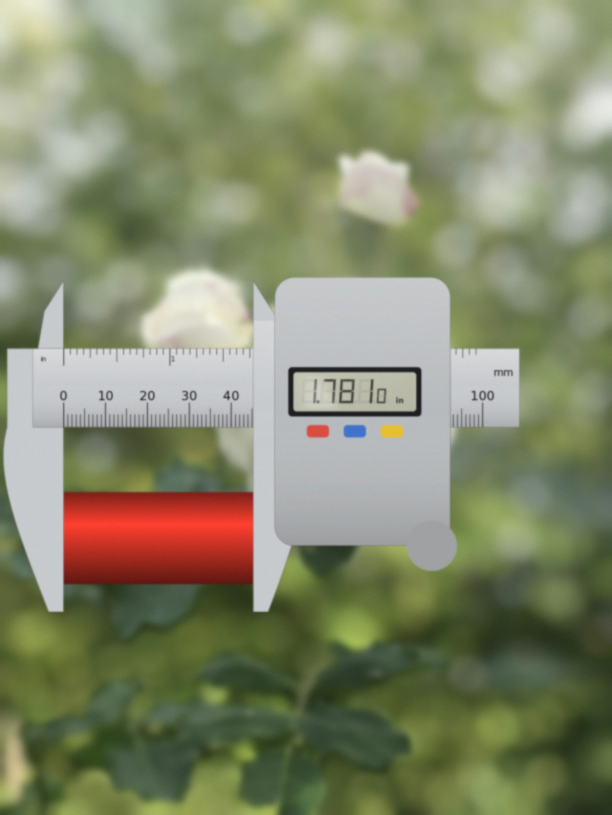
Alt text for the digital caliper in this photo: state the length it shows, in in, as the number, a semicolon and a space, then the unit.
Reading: 1.7810; in
